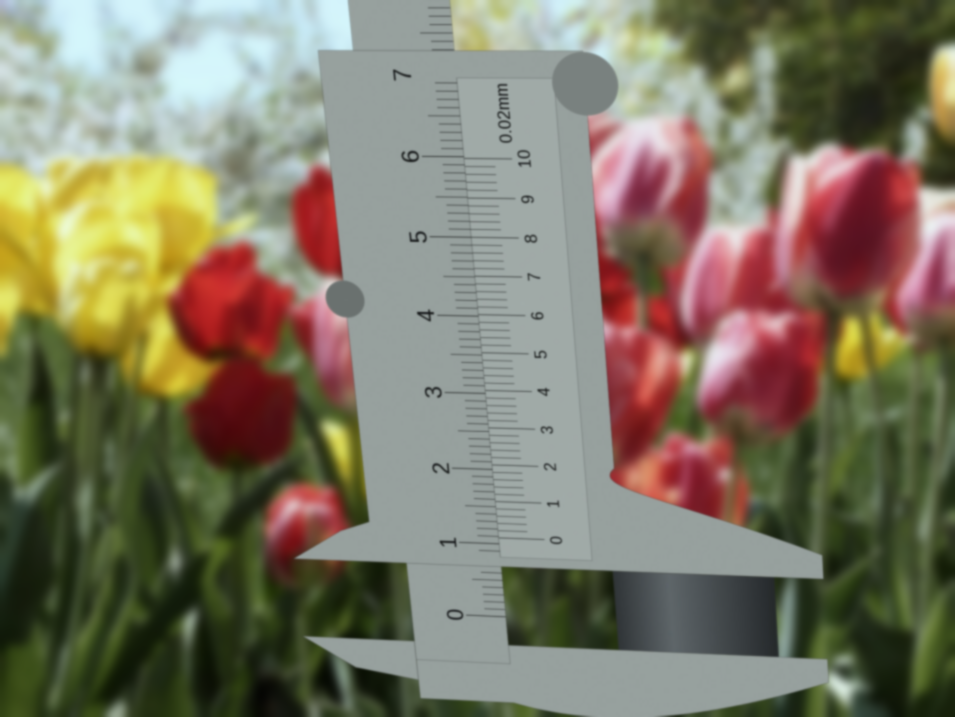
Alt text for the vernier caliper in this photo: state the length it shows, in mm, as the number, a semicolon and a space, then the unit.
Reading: 10.8; mm
